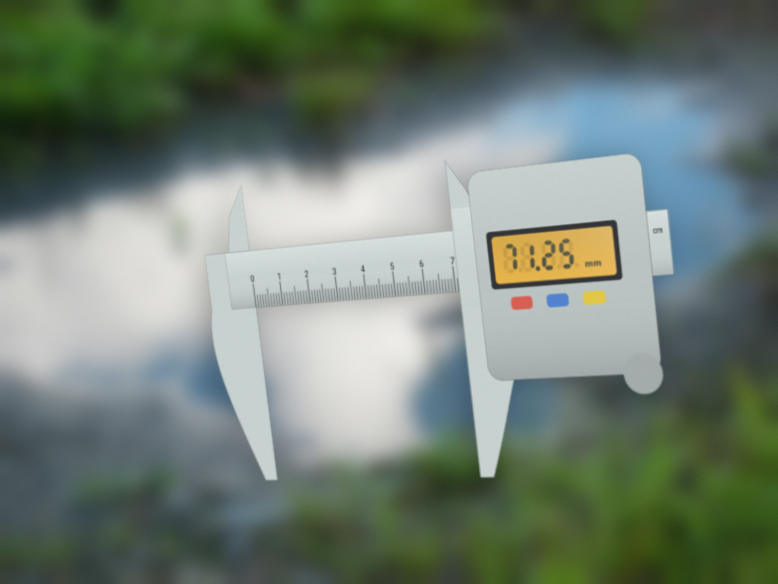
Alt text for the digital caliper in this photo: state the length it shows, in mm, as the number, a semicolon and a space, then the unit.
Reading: 71.25; mm
